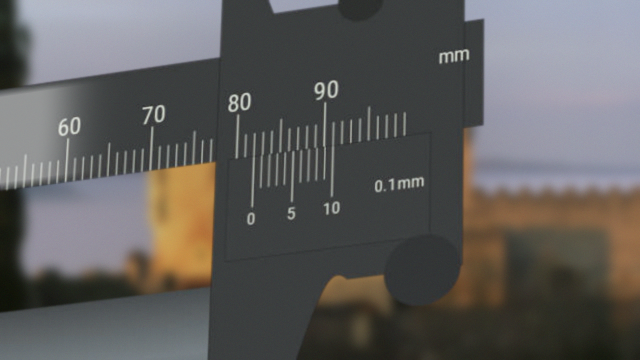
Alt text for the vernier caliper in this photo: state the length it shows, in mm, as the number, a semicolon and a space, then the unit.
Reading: 82.0; mm
